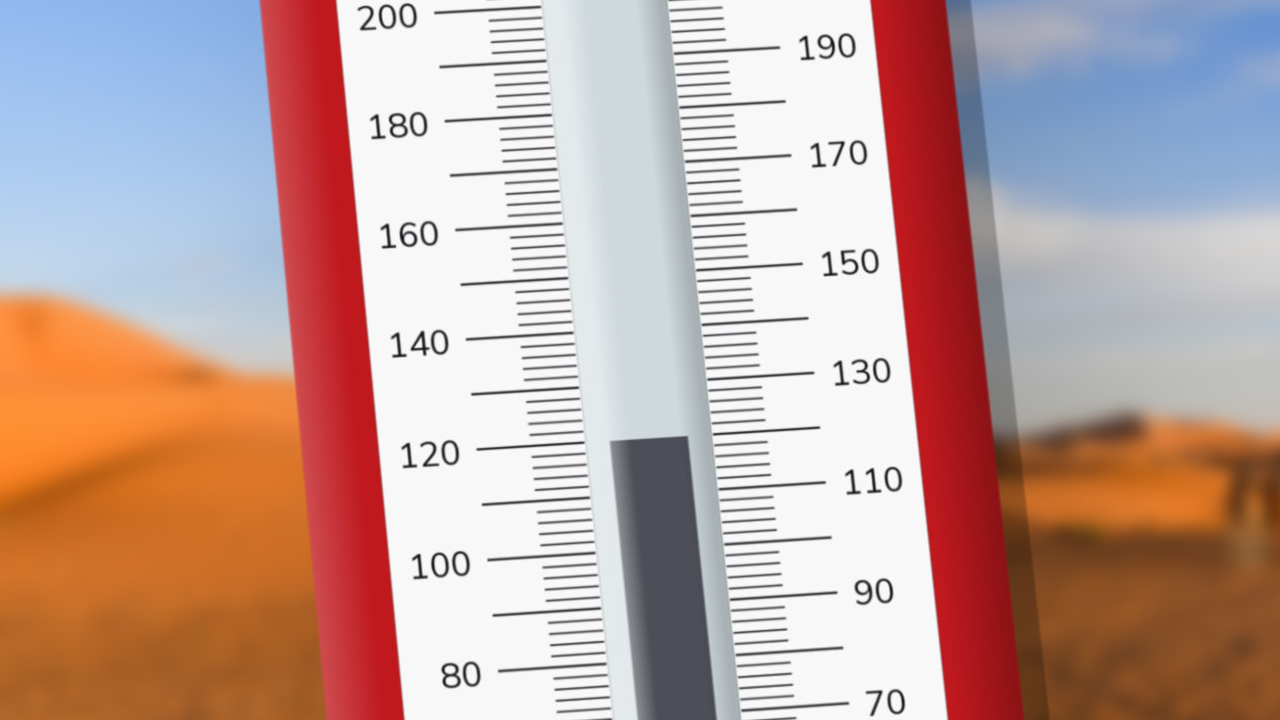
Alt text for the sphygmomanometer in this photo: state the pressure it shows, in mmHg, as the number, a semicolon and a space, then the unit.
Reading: 120; mmHg
